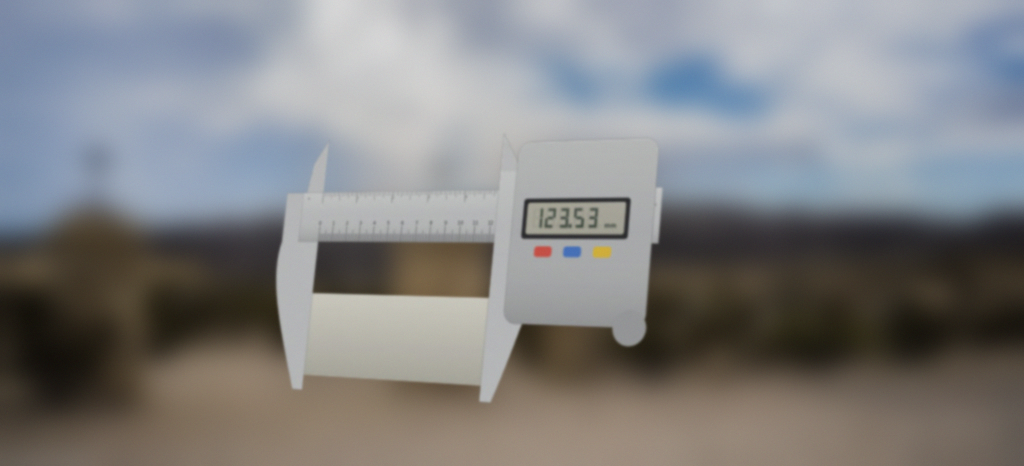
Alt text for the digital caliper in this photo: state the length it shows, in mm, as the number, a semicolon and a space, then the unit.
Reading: 123.53; mm
